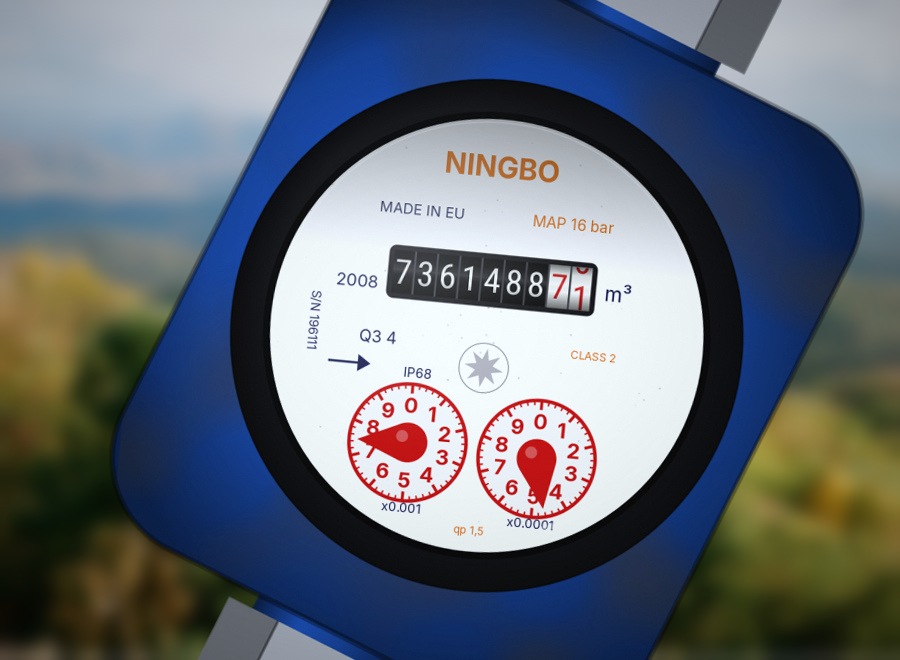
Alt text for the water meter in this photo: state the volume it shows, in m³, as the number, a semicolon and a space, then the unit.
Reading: 7361488.7074; m³
